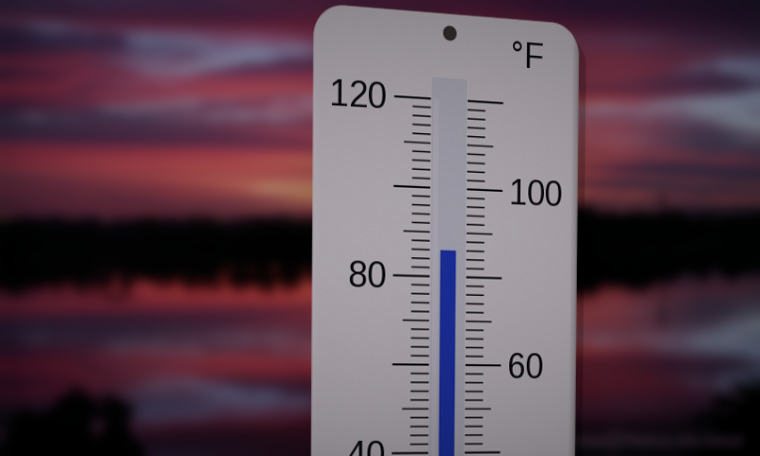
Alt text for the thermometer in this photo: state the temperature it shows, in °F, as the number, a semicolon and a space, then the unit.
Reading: 86; °F
